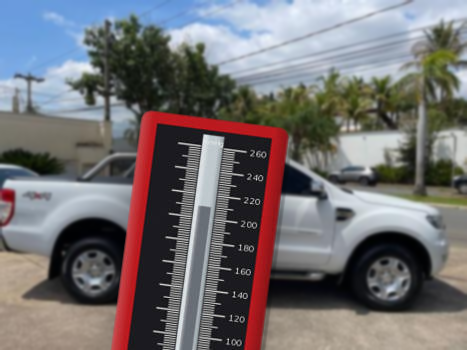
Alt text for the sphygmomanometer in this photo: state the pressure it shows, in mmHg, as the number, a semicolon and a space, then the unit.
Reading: 210; mmHg
